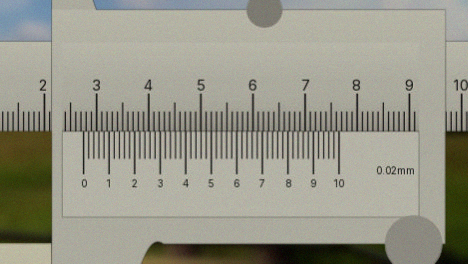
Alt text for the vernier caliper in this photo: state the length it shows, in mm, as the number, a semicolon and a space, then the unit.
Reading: 27.5; mm
